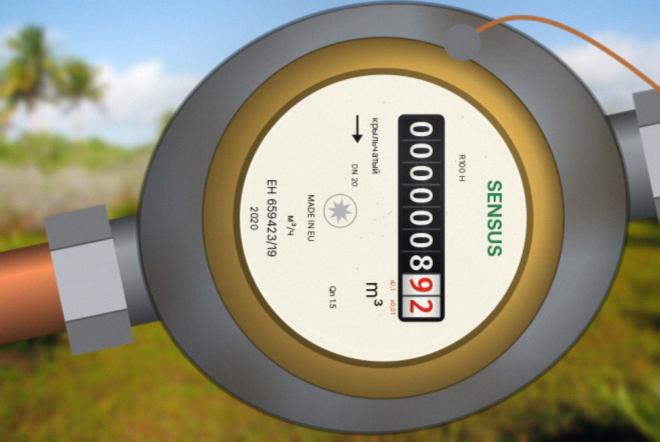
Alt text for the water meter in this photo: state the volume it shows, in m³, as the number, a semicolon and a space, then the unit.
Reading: 8.92; m³
